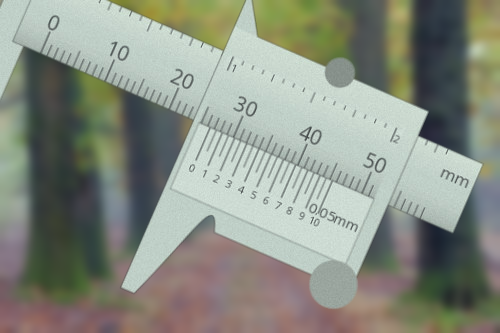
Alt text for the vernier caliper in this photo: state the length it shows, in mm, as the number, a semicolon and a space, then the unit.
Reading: 26.4; mm
